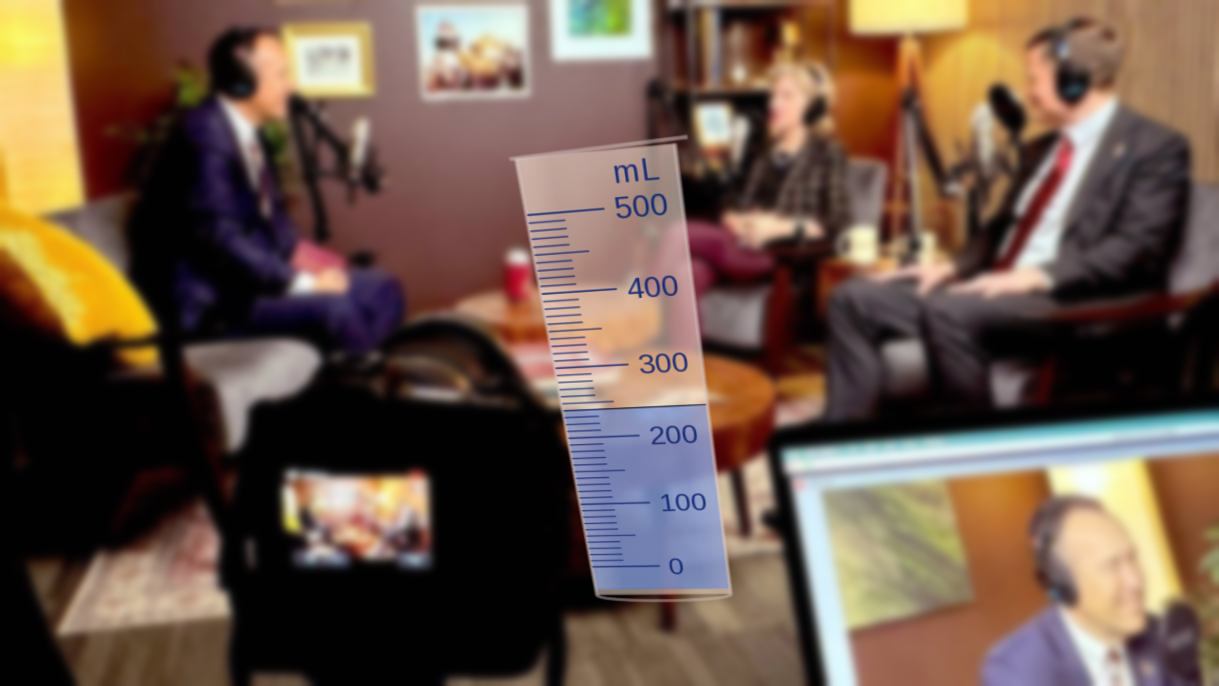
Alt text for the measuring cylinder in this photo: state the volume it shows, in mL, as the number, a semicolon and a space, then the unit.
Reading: 240; mL
